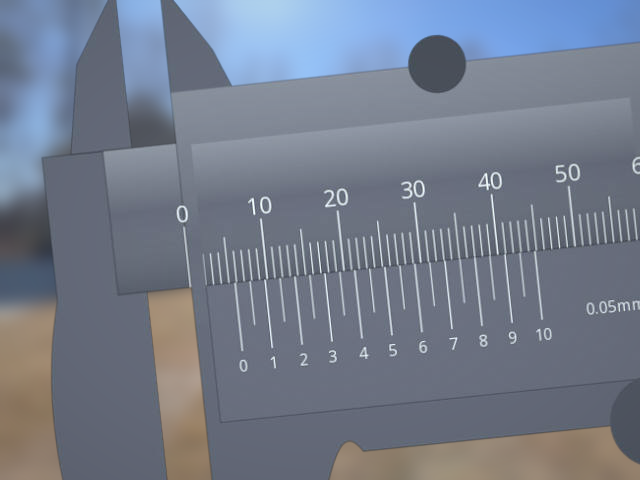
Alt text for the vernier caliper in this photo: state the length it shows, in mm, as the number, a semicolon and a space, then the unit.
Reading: 5.8; mm
